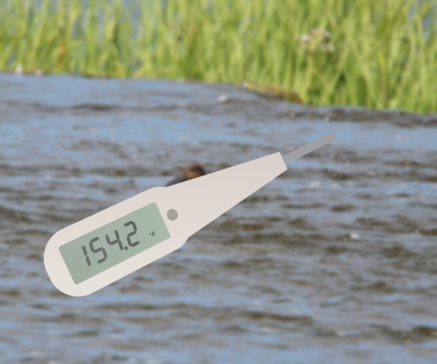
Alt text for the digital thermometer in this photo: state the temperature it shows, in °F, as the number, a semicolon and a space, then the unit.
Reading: 154.2; °F
